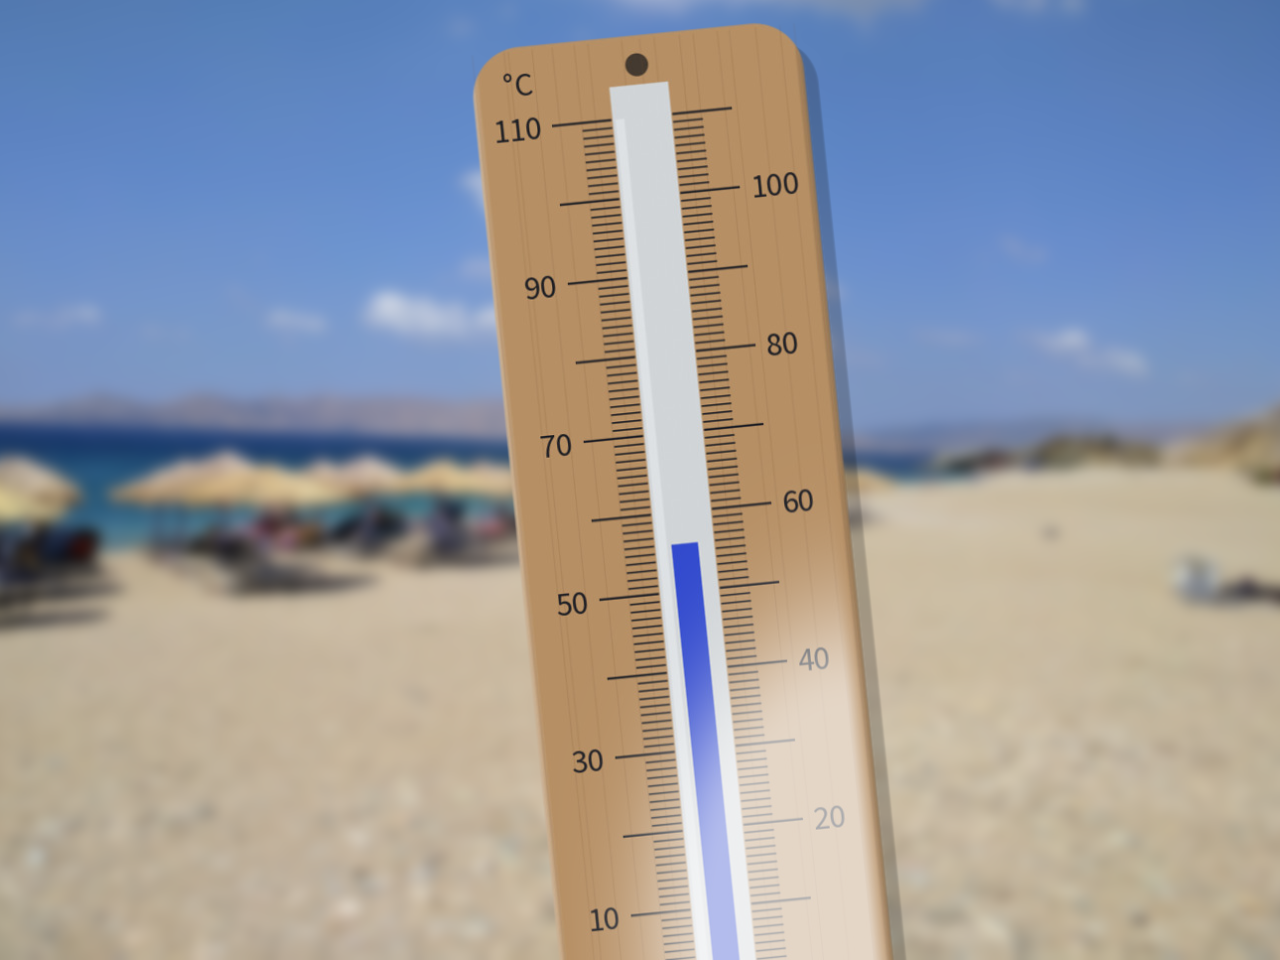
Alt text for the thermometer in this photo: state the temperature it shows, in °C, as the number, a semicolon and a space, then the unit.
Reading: 56; °C
